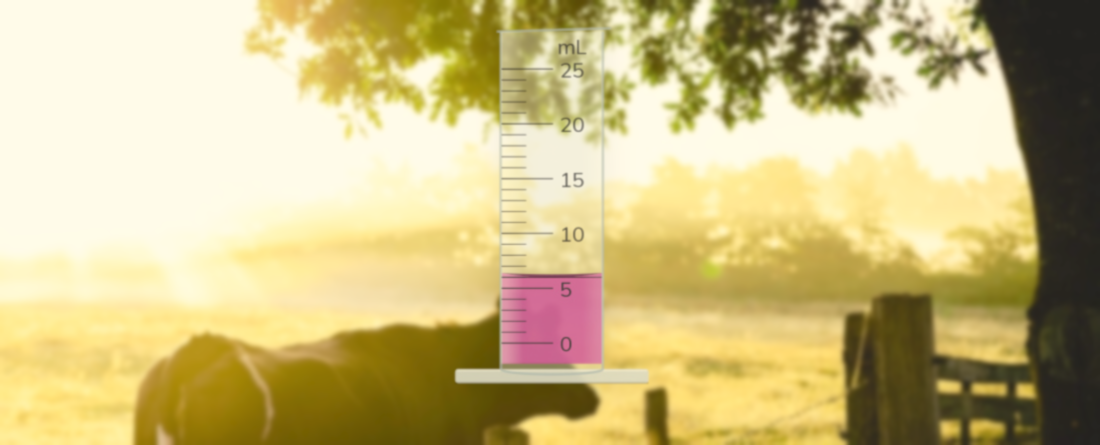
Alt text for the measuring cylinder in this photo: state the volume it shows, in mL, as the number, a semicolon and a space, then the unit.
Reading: 6; mL
